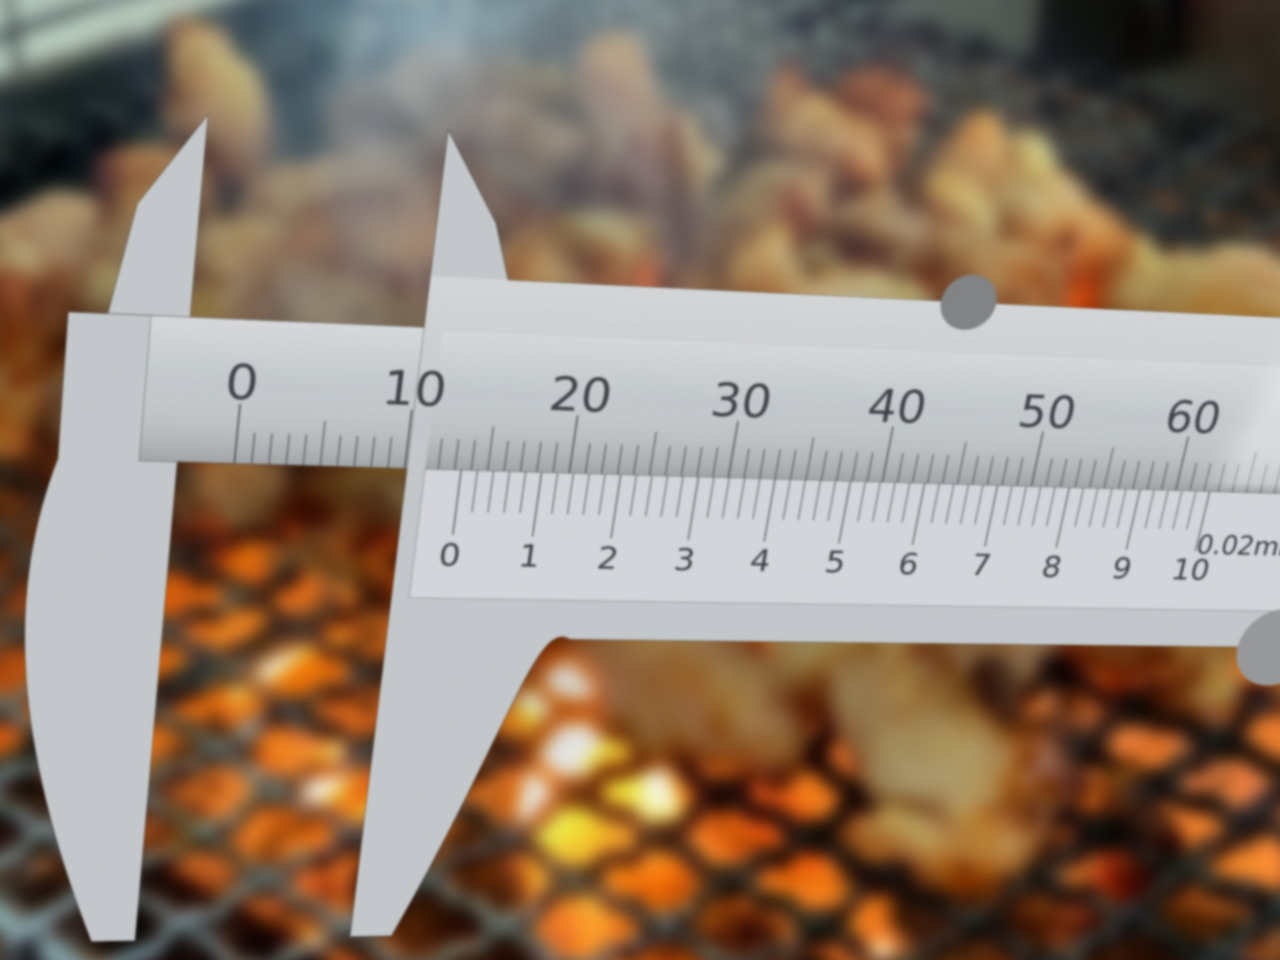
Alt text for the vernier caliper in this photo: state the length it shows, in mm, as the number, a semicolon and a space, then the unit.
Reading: 13.4; mm
